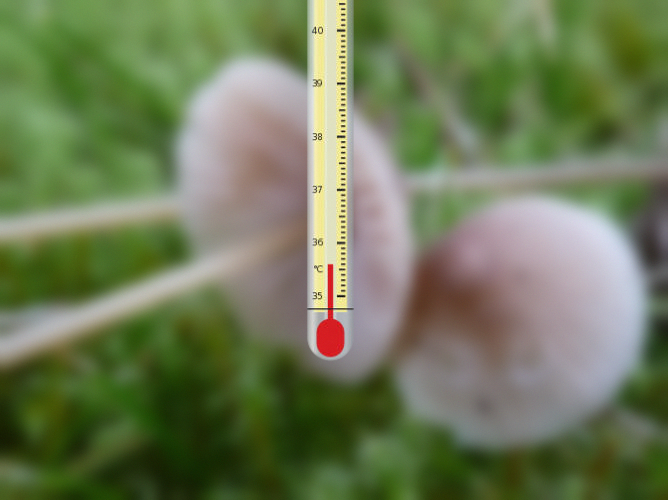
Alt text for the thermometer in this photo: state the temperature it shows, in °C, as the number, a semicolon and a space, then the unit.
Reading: 35.6; °C
